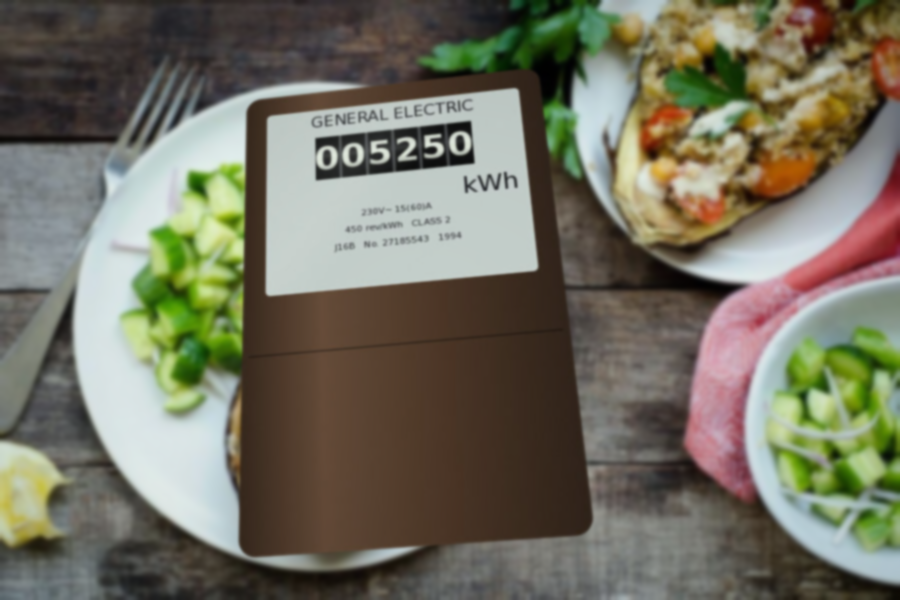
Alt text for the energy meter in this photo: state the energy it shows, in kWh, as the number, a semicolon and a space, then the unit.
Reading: 5250; kWh
